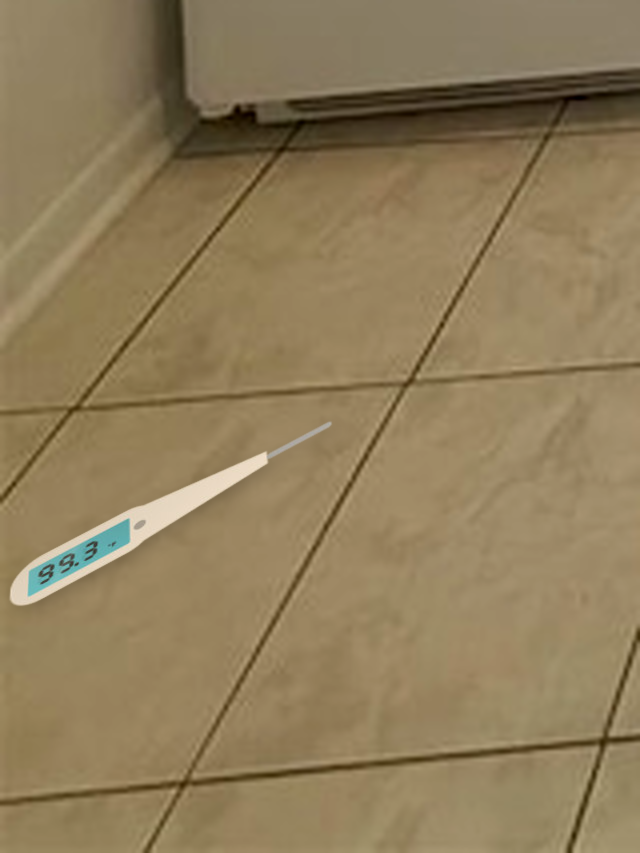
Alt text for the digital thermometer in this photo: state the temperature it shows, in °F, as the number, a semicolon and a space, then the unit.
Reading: 99.3; °F
